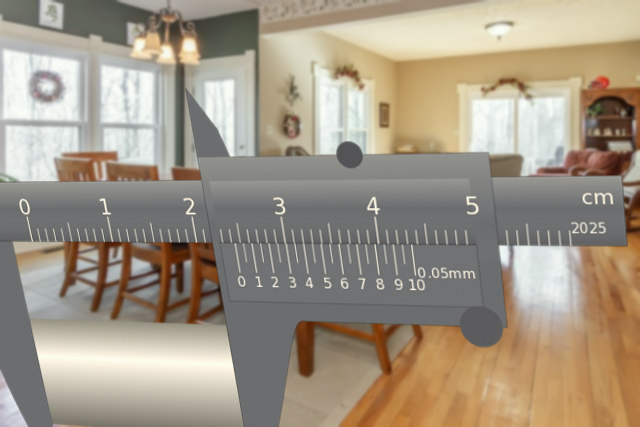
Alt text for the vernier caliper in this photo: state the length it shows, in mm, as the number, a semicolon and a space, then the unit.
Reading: 24.4; mm
